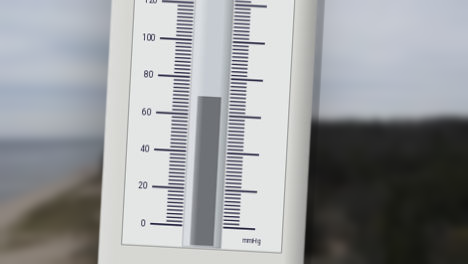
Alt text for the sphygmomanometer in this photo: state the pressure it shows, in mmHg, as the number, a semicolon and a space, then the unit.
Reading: 70; mmHg
